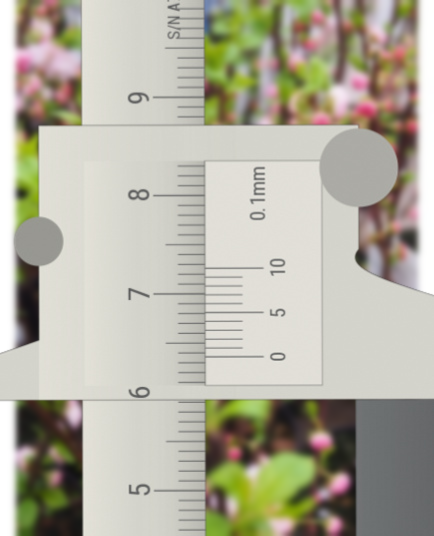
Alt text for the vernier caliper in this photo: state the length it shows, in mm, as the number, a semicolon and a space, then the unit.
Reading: 63.6; mm
